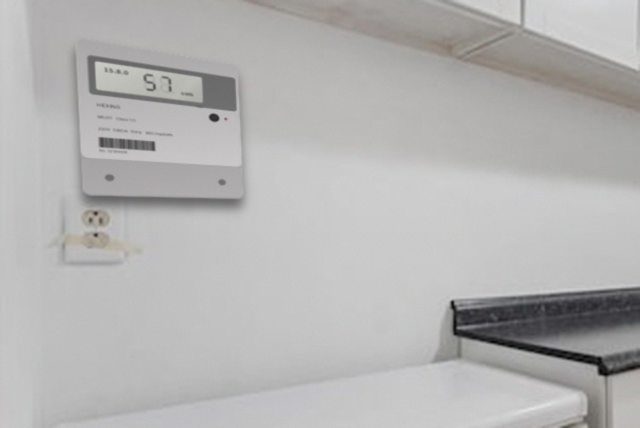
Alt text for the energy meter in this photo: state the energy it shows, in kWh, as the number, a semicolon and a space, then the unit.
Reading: 57; kWh
